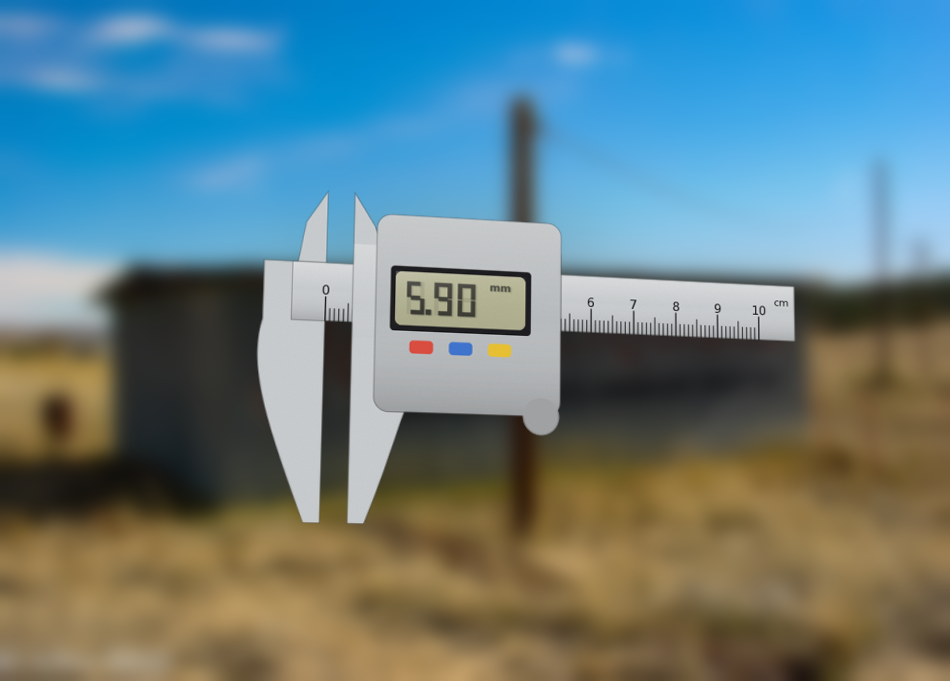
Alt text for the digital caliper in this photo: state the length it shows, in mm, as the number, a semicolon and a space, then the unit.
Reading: 5.90; mm
